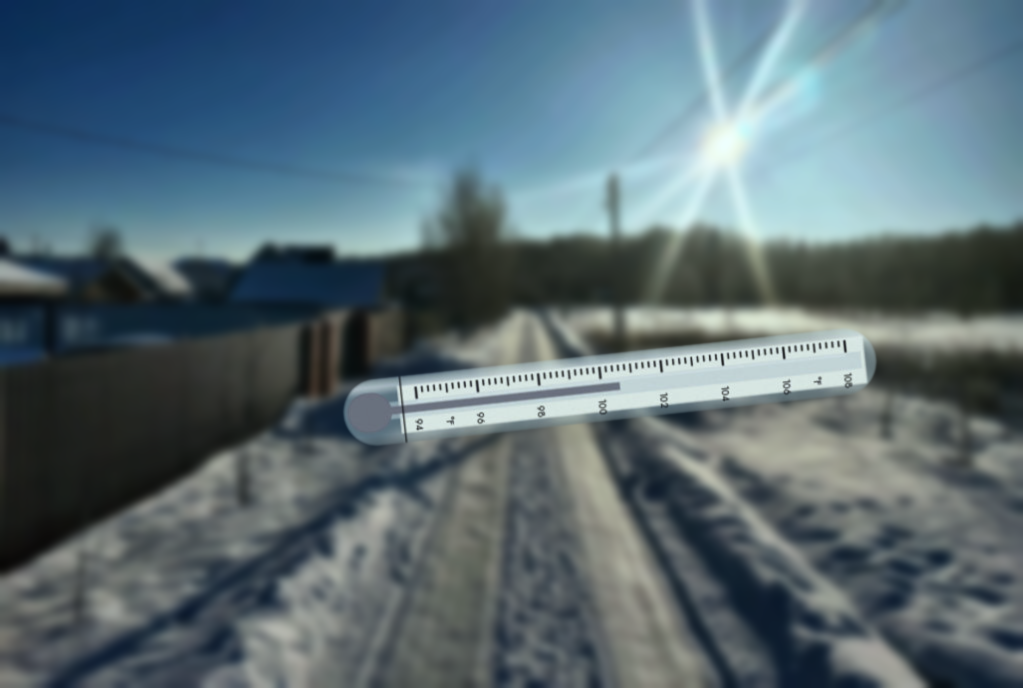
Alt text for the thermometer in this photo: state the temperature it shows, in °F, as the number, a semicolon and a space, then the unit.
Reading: 100.6; °F
